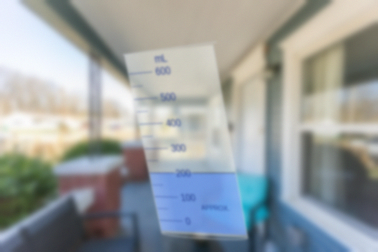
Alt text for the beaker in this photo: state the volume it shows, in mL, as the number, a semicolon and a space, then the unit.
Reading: 200; mL
